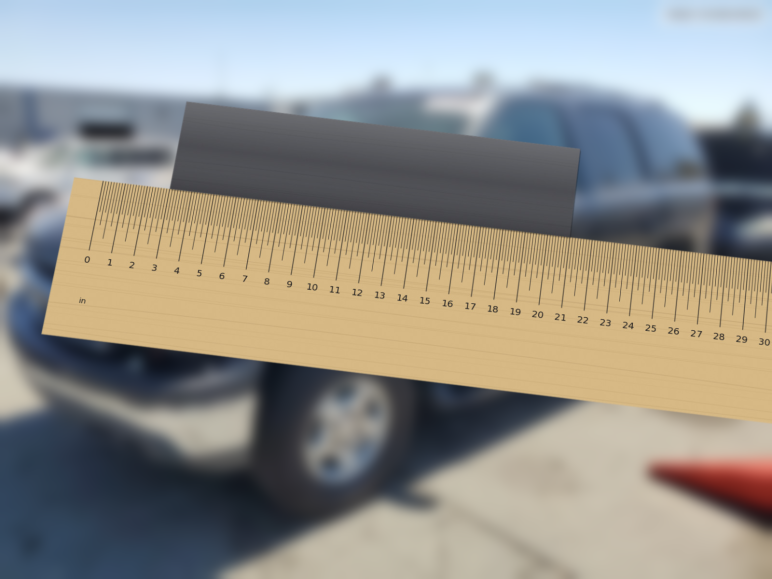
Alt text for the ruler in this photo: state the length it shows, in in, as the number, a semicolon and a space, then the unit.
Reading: 18; in
